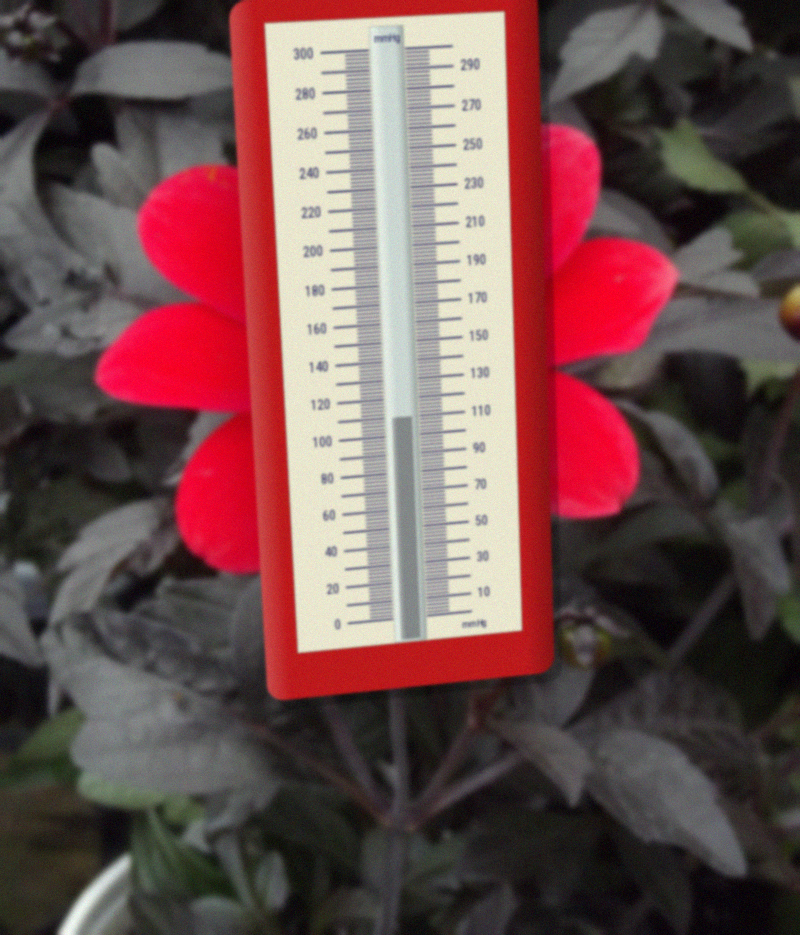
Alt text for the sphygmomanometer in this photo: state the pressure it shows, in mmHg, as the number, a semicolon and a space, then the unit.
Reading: 110; mmHg
